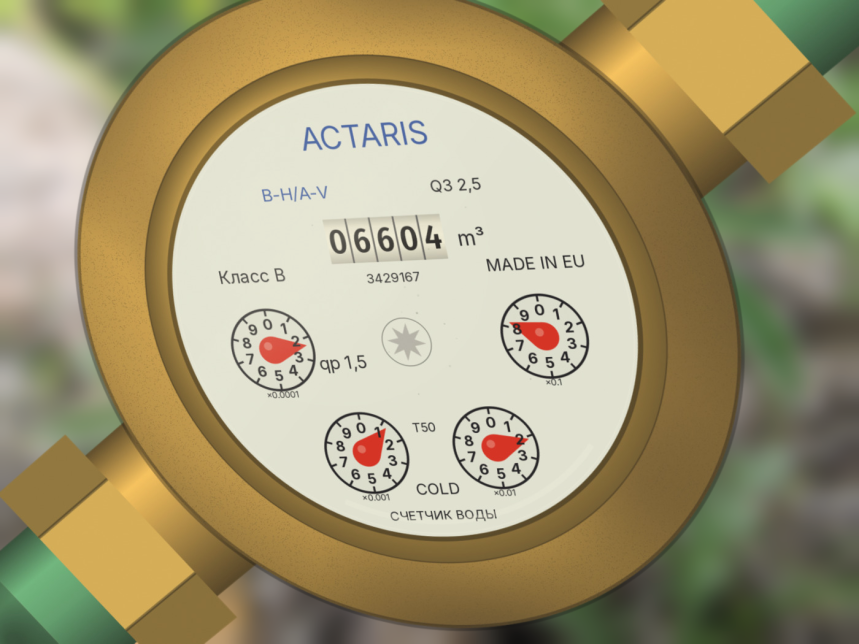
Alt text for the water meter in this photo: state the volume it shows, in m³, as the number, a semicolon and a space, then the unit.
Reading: 6604.8212; m³
